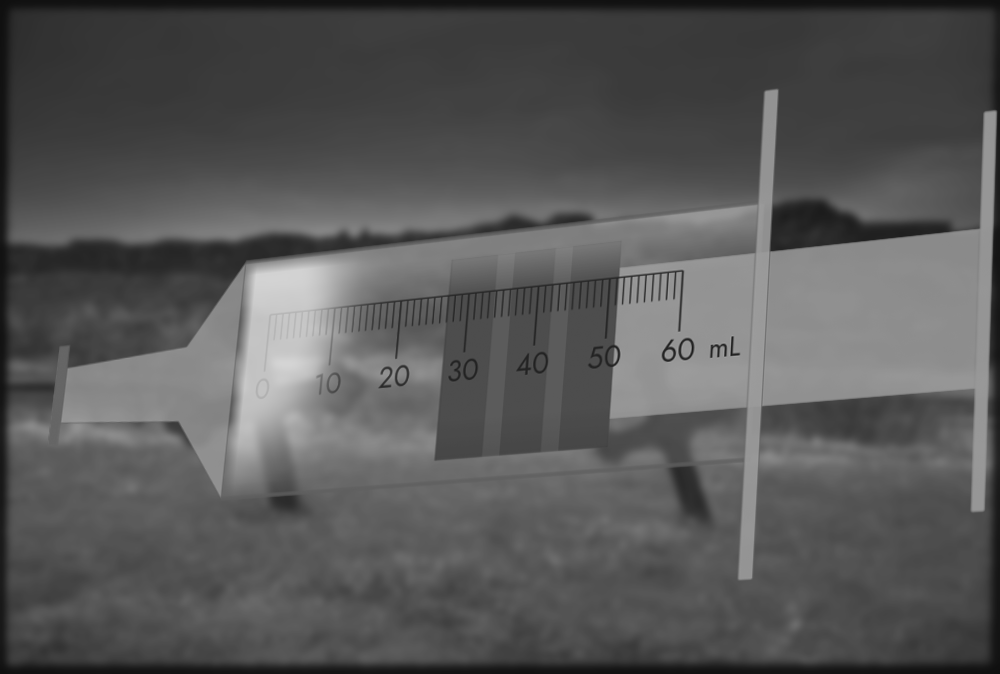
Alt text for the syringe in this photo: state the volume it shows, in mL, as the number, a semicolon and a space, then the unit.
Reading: 27; mL
